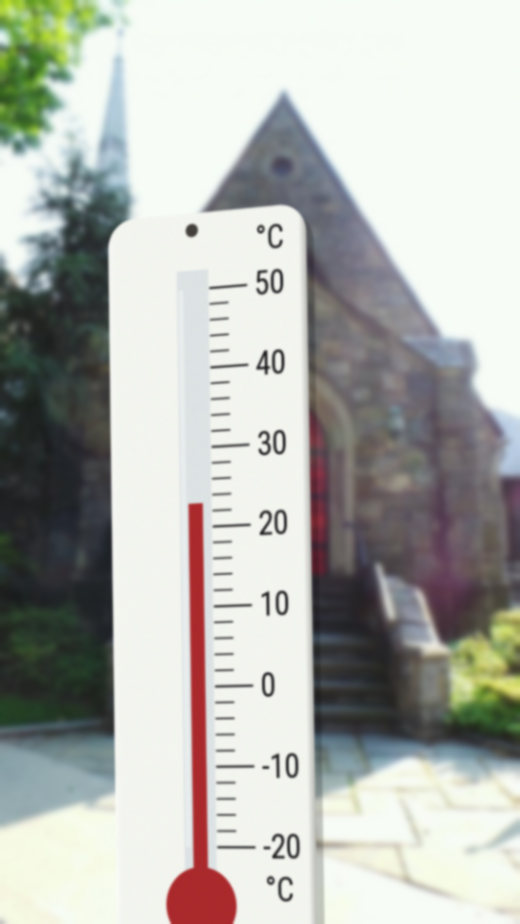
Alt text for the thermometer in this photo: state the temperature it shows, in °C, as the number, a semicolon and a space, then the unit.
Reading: 23; °C
